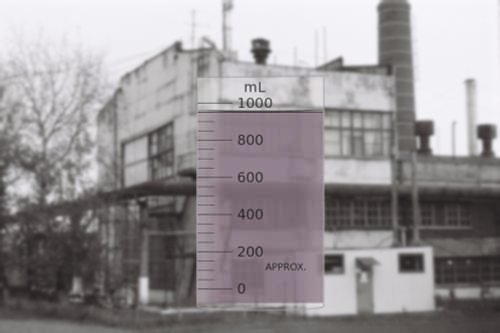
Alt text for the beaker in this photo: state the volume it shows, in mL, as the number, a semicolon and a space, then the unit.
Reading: 950; mL
